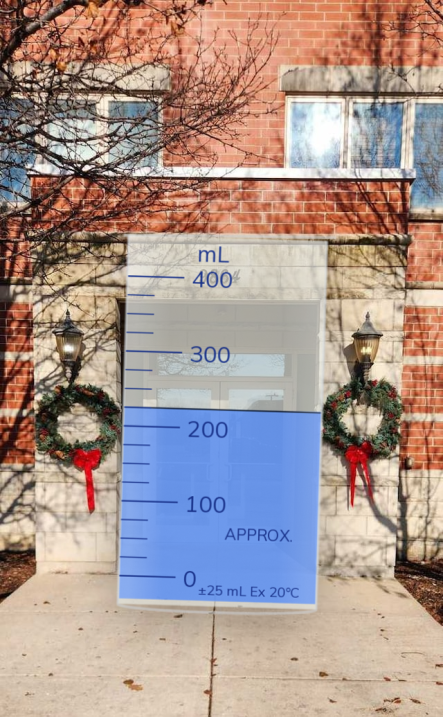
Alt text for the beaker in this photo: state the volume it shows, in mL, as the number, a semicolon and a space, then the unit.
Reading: 225; mL
